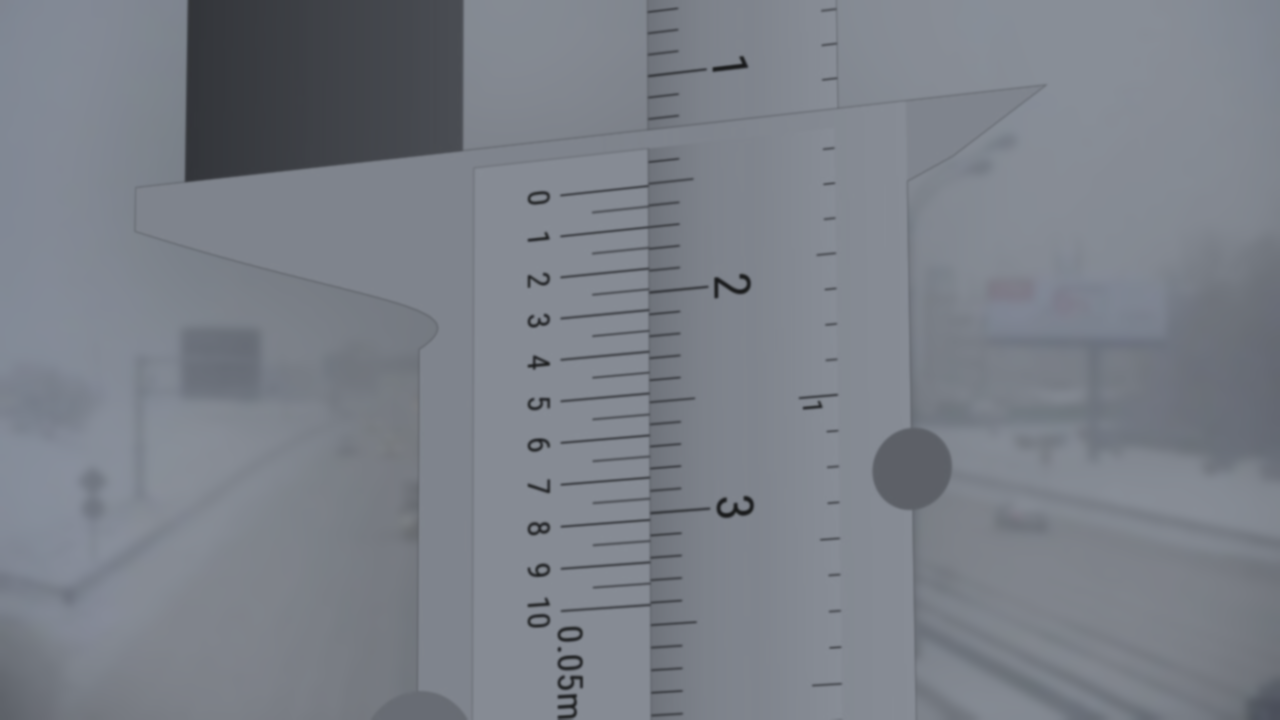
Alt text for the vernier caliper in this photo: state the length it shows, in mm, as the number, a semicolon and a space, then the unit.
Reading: 15.1; mm
